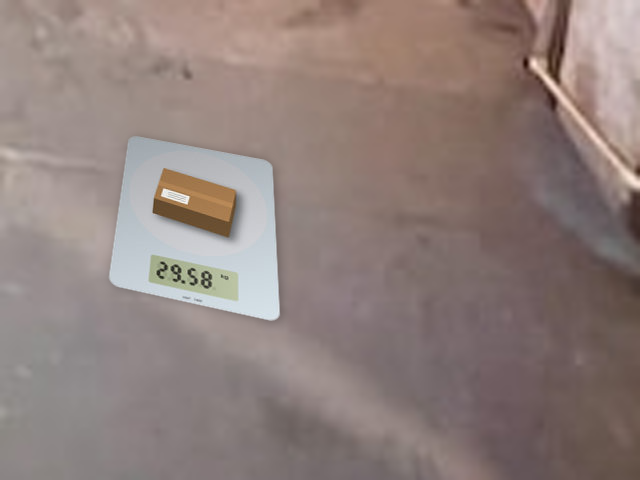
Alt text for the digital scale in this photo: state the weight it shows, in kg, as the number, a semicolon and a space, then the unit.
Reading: 29.58; kg
